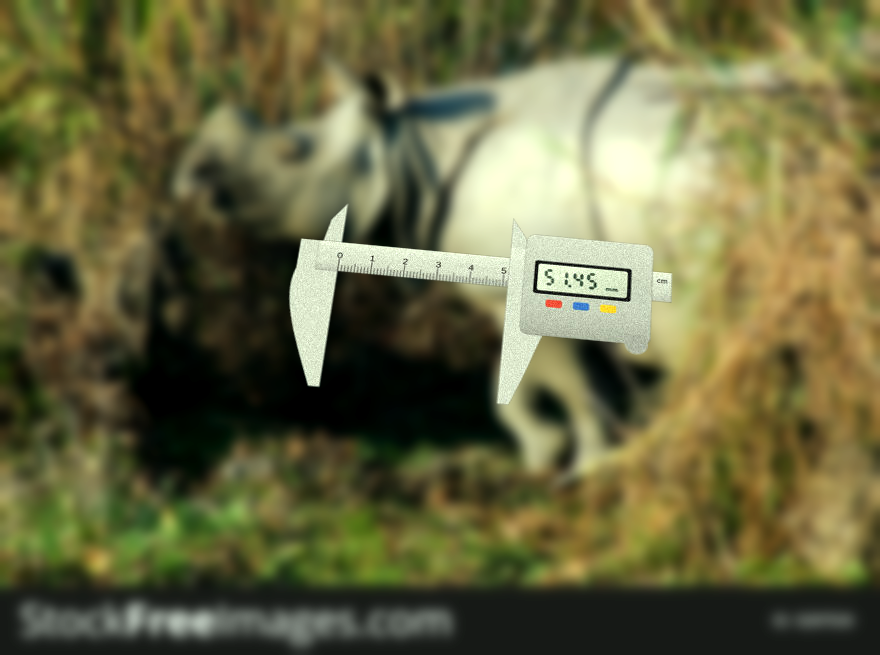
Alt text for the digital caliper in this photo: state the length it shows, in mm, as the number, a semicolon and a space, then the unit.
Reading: 51.45; mm
